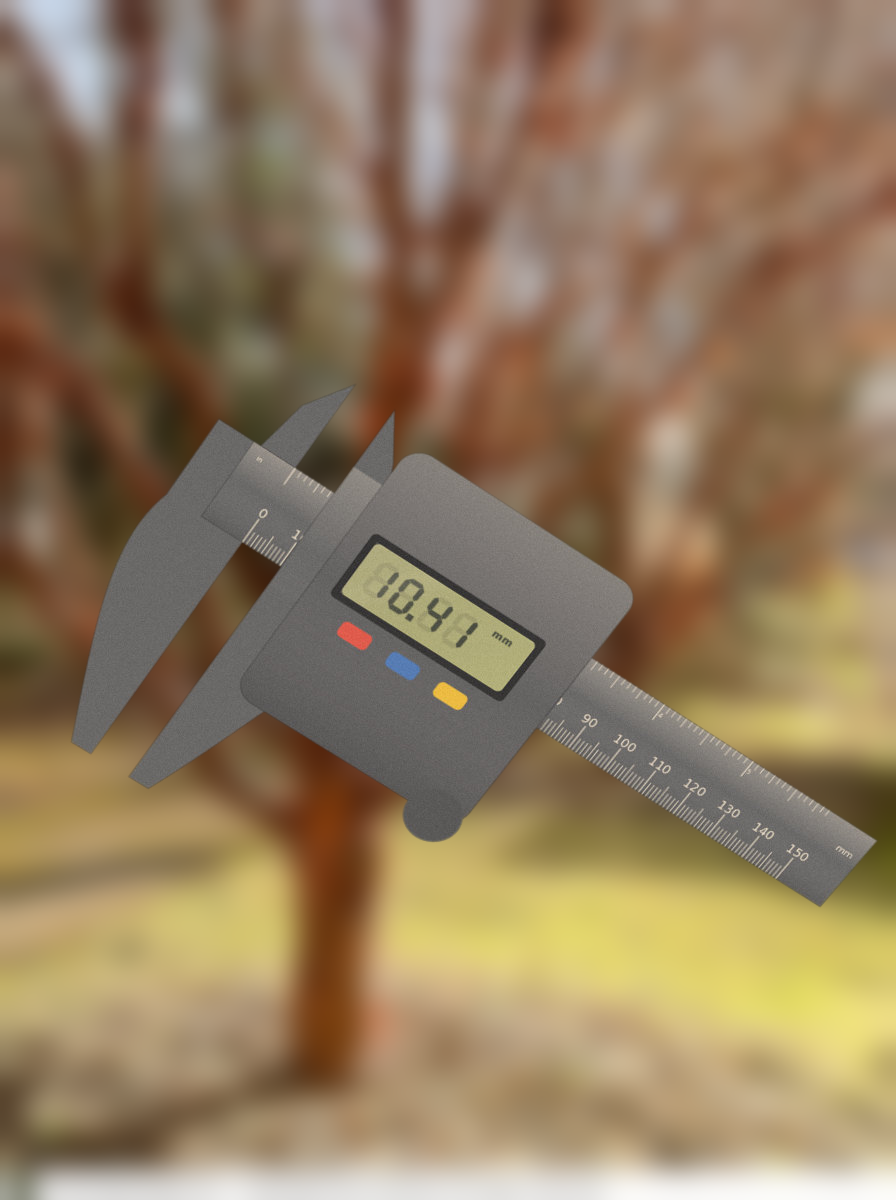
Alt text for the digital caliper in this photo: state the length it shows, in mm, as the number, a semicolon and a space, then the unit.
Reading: 10.41; mm
